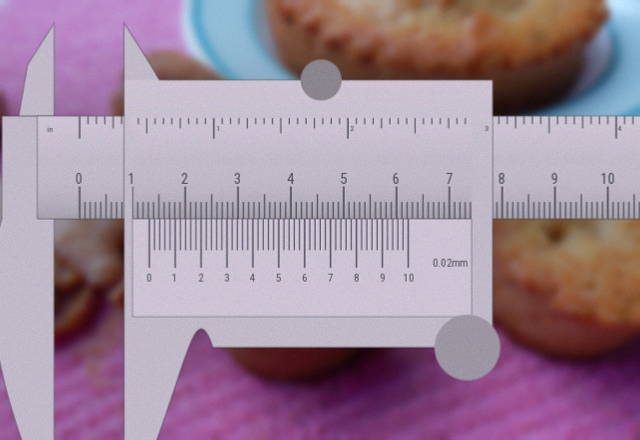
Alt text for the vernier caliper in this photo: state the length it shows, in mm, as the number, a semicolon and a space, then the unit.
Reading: 13.2; mm
